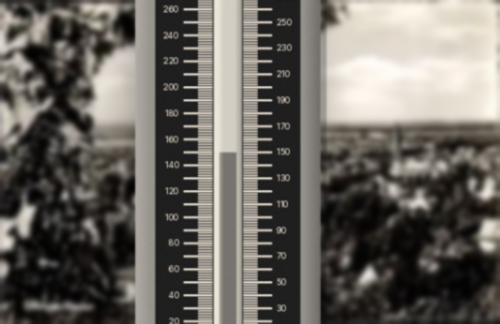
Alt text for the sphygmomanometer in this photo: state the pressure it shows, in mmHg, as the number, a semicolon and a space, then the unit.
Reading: 150; mmHg
